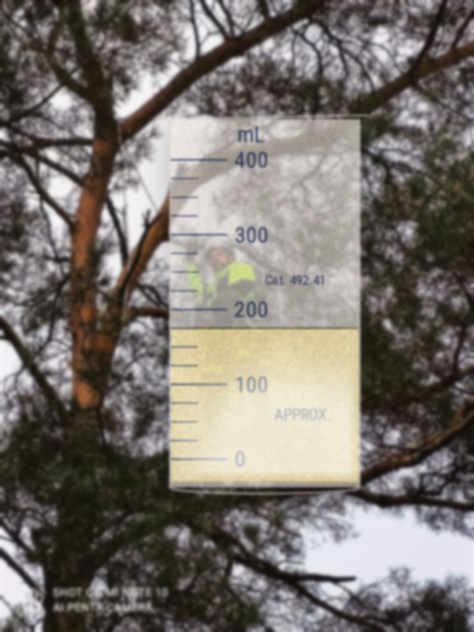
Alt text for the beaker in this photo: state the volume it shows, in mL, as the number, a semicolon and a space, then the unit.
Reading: 175; mL
